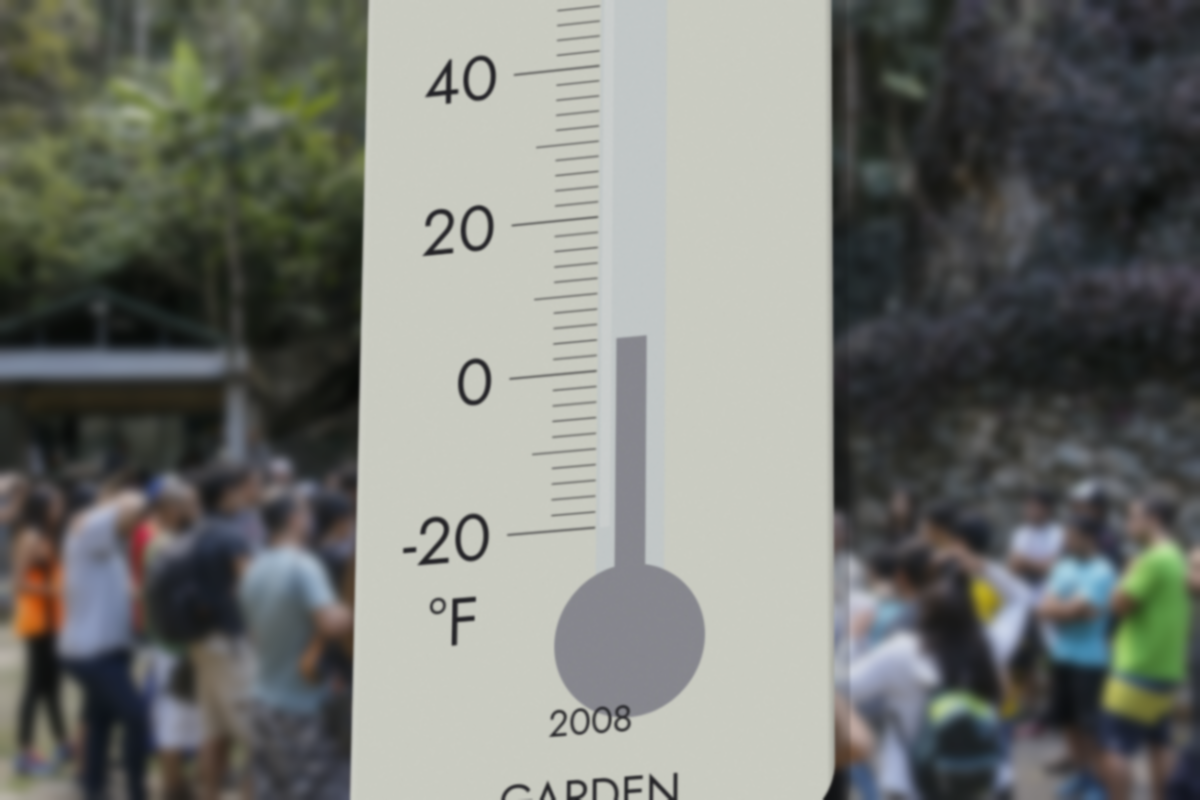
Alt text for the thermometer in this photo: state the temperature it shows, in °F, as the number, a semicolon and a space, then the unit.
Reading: 4; °F
